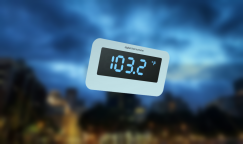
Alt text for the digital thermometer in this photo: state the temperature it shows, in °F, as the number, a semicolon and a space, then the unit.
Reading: 103.2; °F
